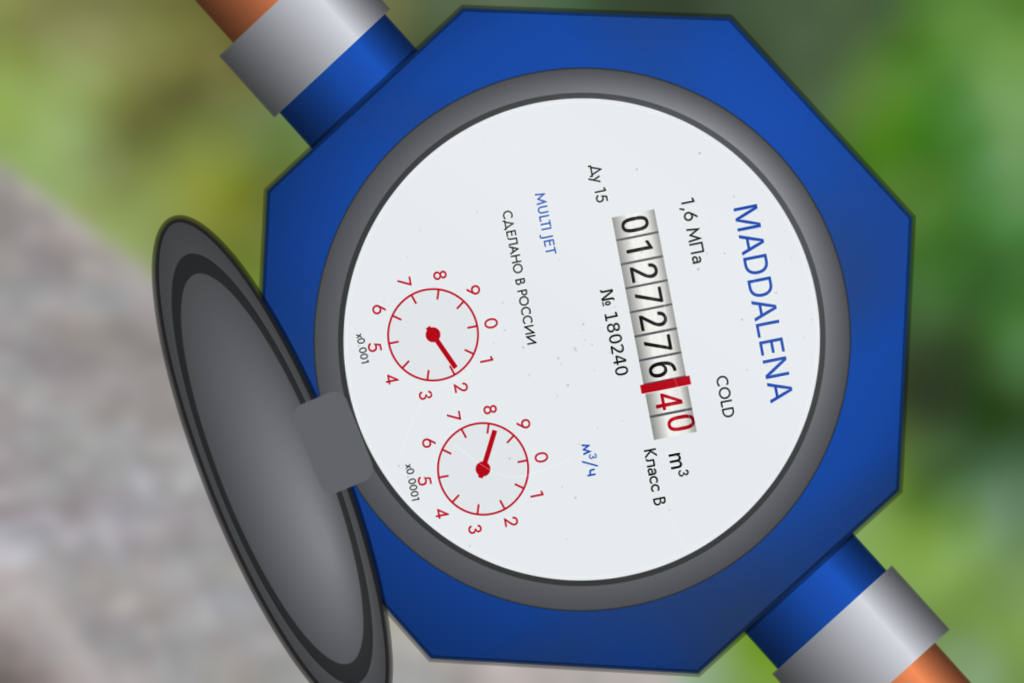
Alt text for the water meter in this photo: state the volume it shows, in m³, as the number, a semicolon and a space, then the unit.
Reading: 127276.4018; m³
